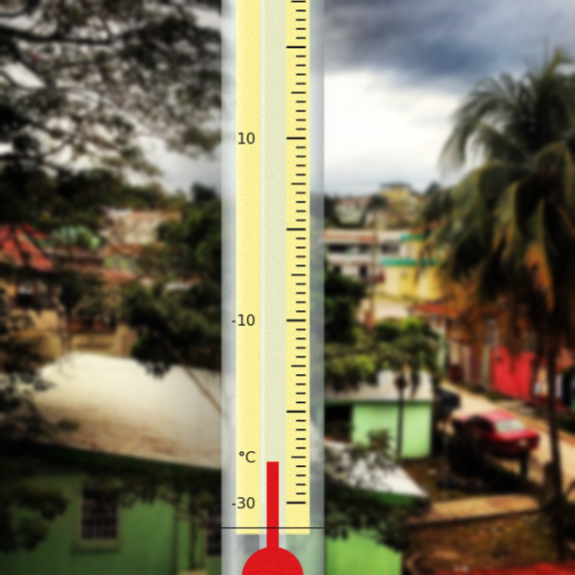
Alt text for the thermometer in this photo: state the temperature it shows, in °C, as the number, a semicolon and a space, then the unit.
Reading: -25.5; °C
